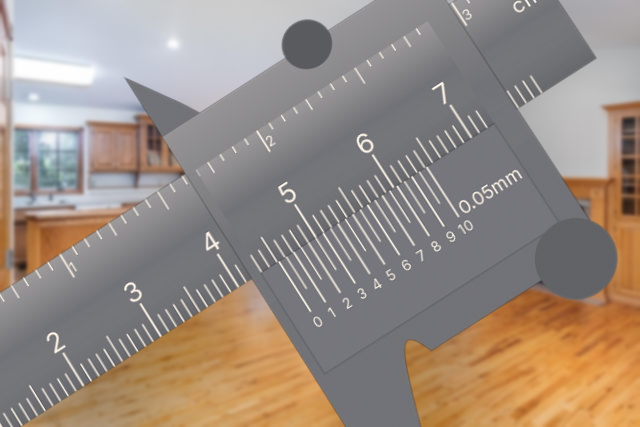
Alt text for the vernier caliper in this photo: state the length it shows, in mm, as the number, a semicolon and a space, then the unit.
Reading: 45.2; mm
